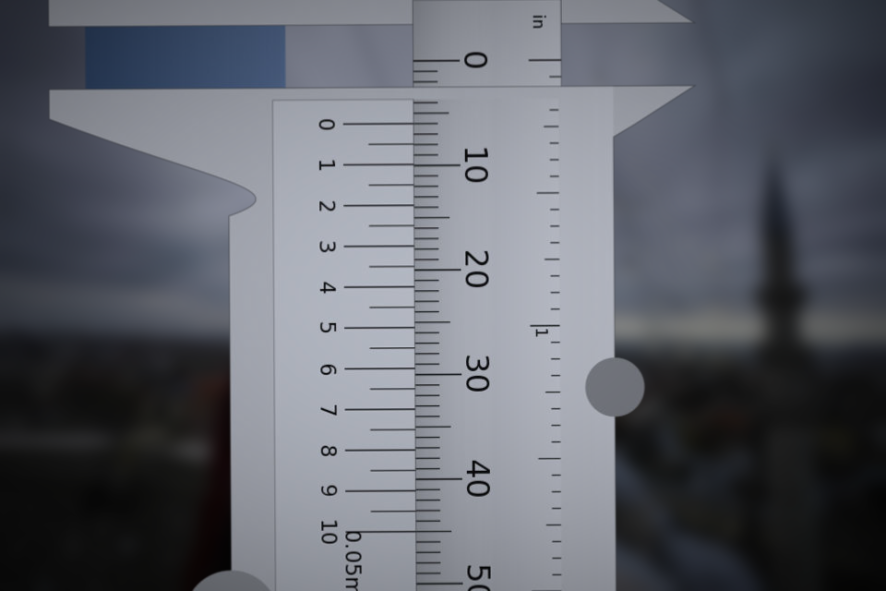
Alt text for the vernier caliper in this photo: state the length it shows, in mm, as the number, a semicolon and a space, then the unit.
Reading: 6.0; mm
